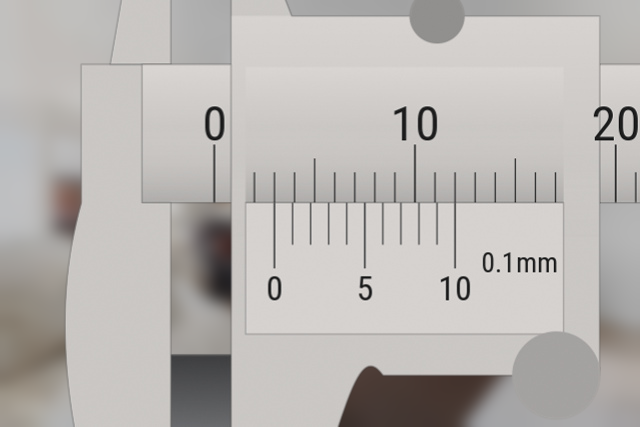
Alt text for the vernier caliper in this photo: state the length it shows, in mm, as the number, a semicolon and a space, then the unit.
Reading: 3.0; mm
